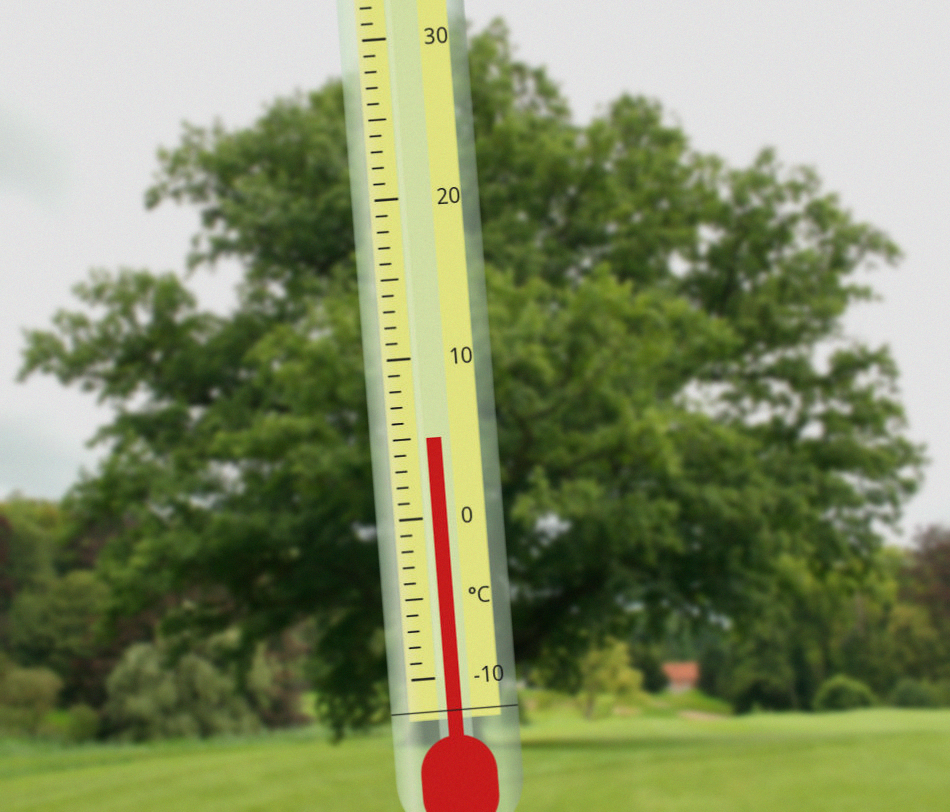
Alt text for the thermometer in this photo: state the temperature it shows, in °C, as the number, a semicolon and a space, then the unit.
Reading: 5; °C
